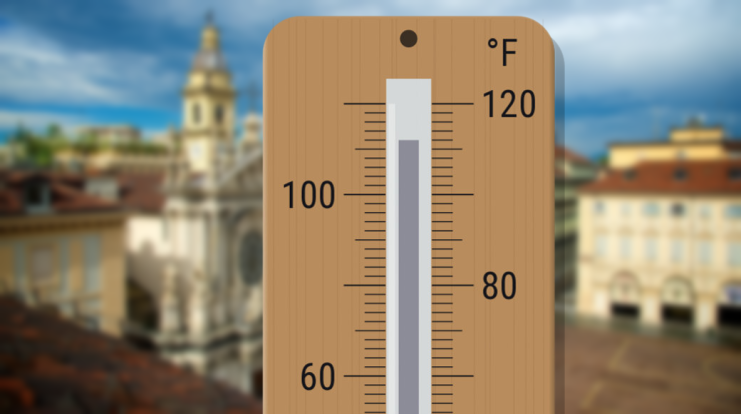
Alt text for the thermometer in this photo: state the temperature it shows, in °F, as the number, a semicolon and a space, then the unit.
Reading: 112; °F
